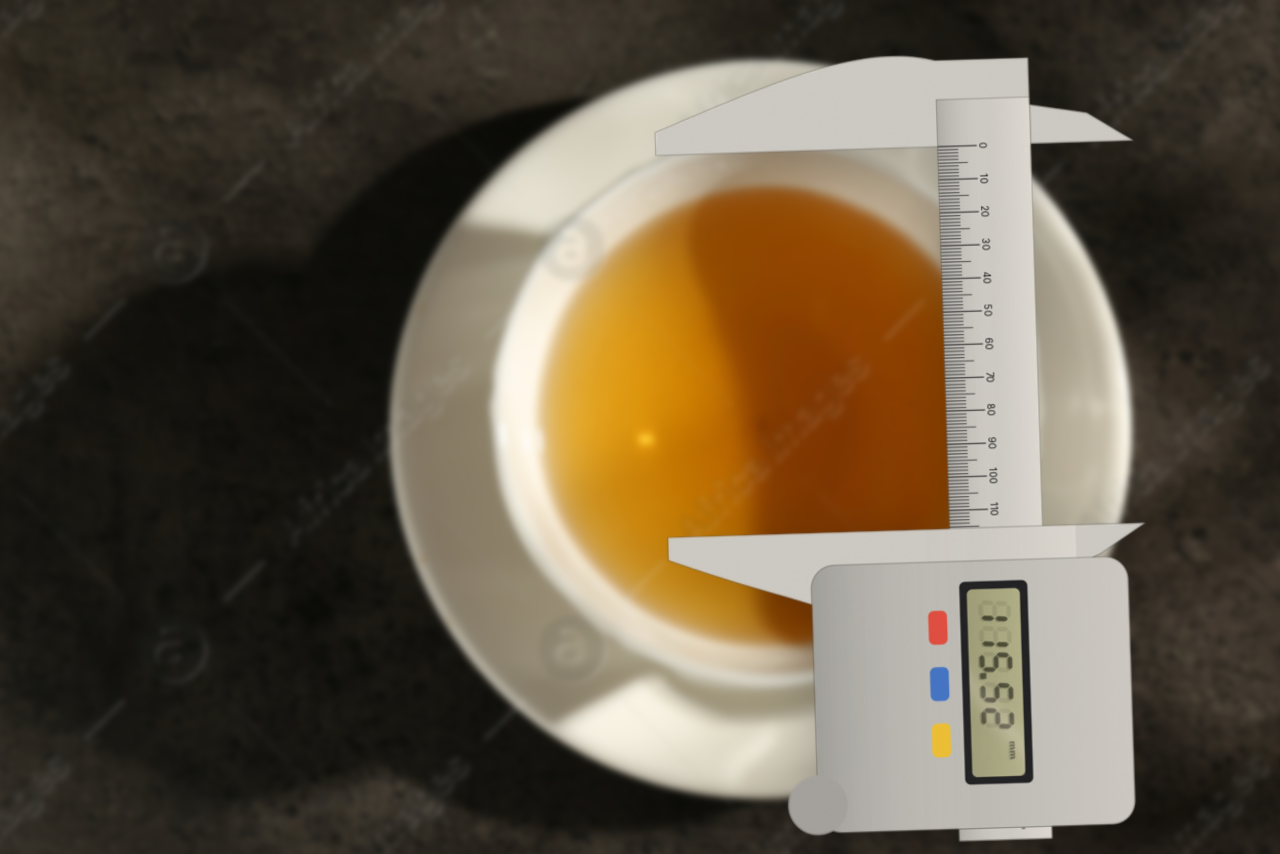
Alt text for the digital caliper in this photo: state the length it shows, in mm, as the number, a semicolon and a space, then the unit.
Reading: 115.52; mm
